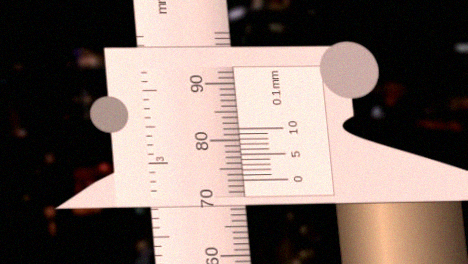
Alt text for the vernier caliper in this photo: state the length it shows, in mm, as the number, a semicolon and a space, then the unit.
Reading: 73.0; mm
